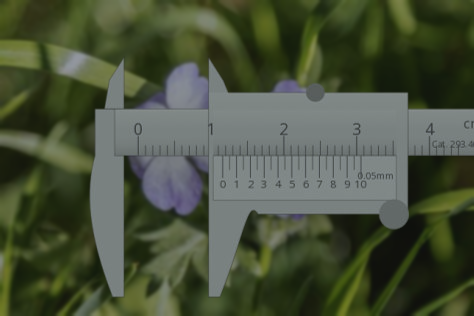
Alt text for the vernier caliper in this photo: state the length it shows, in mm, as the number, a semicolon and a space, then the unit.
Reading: 11.6; mm
